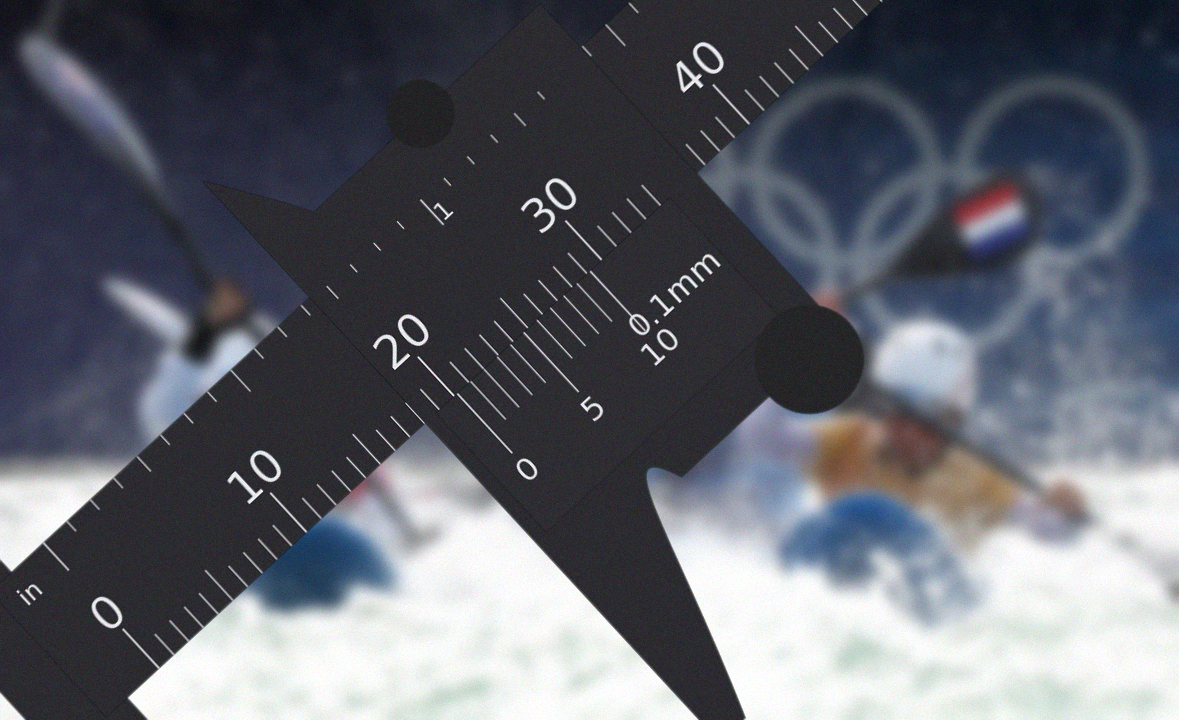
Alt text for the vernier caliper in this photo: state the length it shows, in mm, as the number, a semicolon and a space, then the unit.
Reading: 20.2; mm
